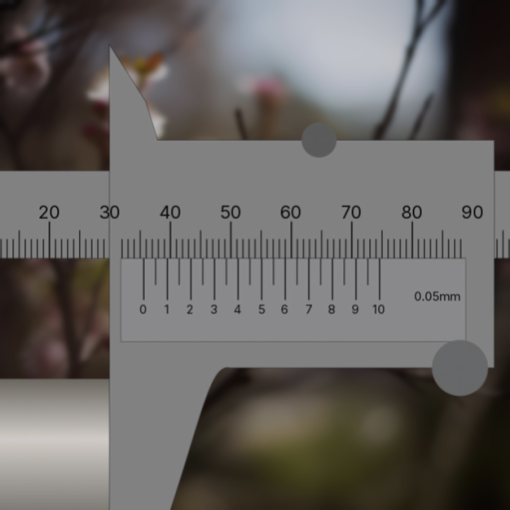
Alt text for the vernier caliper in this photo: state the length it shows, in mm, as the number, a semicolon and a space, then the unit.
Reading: 35.6; mm
